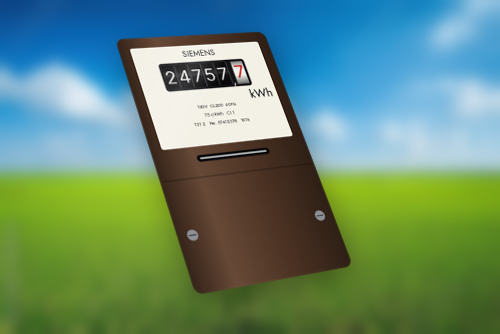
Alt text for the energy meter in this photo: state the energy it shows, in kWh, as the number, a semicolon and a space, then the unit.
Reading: 24757.7; kWh
